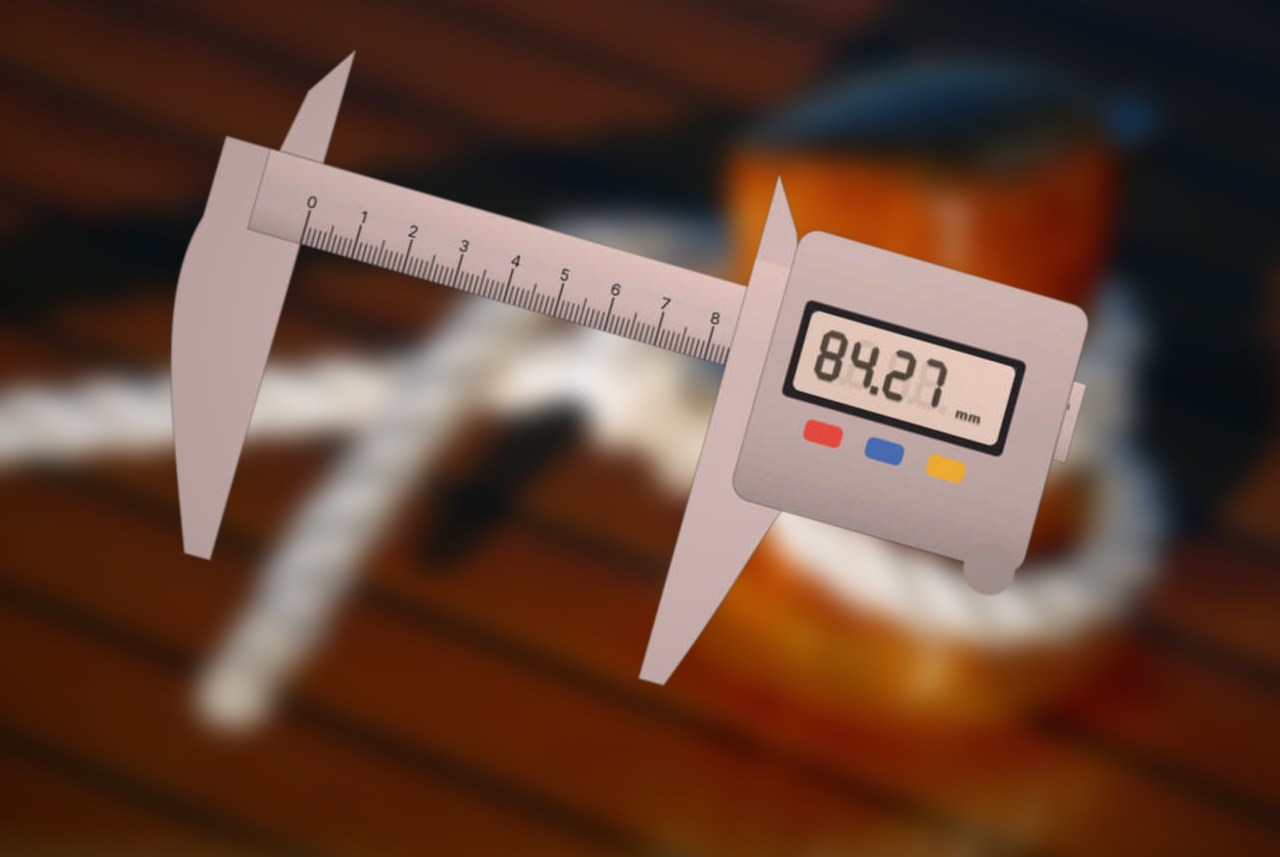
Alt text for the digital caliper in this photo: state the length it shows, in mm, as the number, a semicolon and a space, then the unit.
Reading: 84.27; mm
